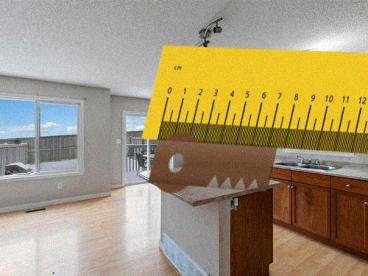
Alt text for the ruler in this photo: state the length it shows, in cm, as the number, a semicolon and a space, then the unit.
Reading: 7.5; cm
